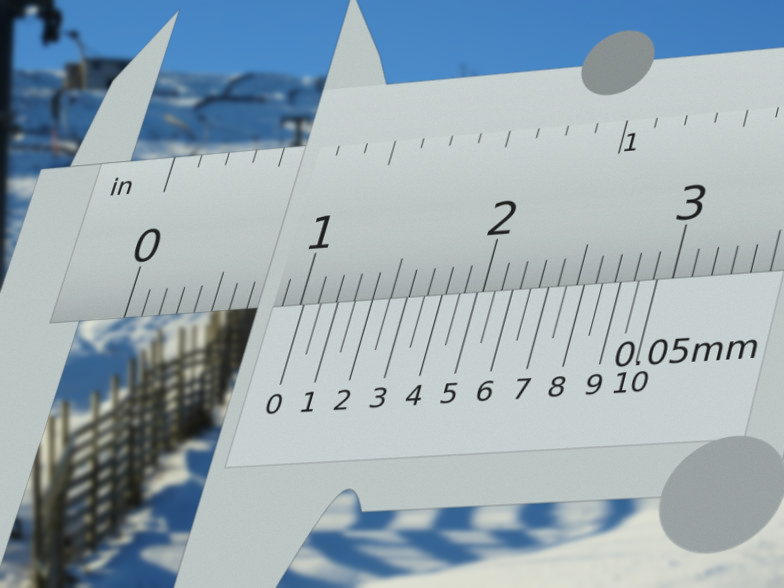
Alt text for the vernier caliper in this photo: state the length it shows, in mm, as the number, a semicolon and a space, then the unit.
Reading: 10.2; mm
